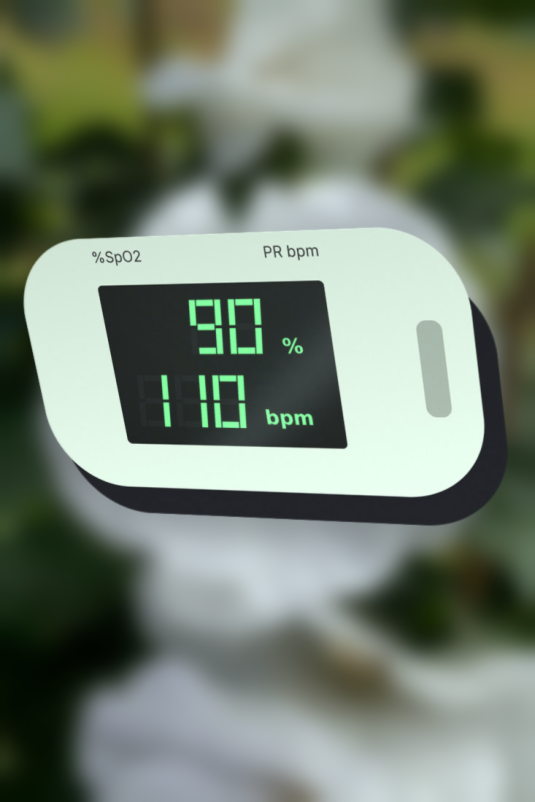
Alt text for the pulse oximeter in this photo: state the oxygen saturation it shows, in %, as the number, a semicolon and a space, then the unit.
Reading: 90; %
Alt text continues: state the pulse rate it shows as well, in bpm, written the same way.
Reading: 110; bpm
